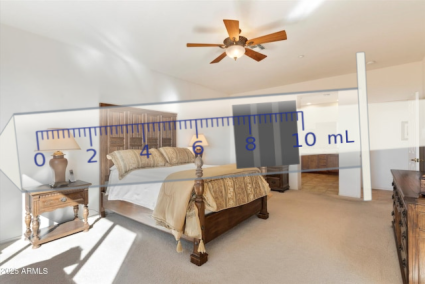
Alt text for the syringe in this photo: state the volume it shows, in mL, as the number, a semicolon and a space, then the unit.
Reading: 7.4; mL
